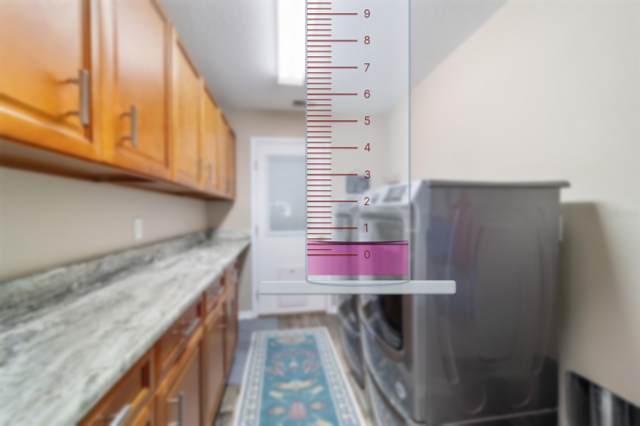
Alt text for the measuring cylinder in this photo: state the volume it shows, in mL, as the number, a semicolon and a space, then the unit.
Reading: 0.4; mL
